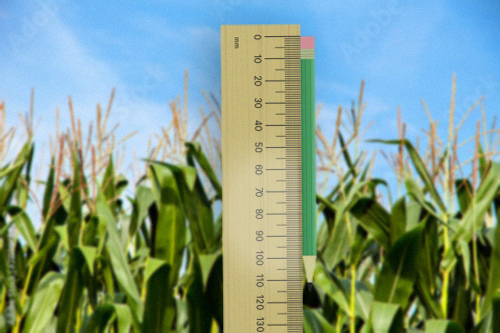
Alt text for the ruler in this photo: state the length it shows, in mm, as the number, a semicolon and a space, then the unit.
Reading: 115; mm
